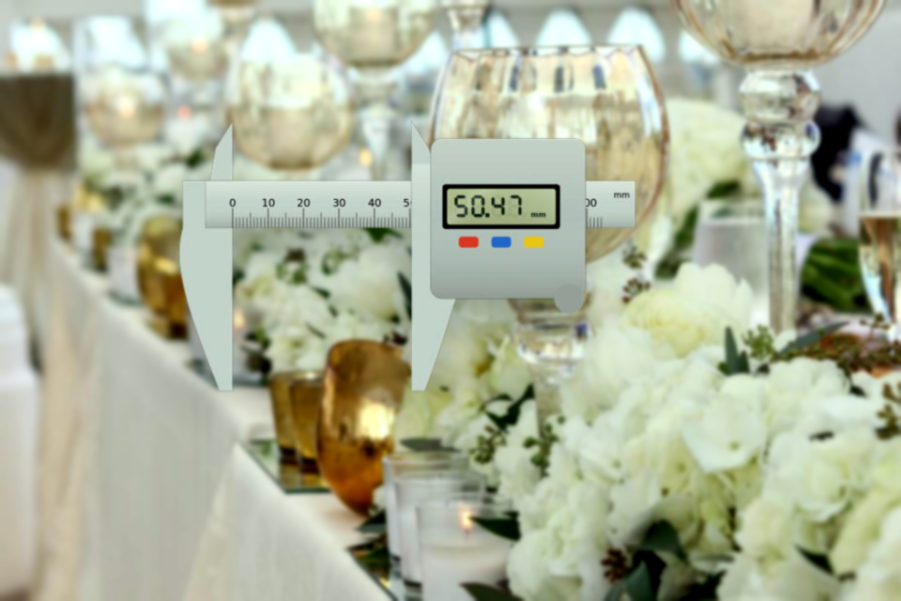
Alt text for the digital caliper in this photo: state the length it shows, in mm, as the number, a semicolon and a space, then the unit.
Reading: 50.47; mm
